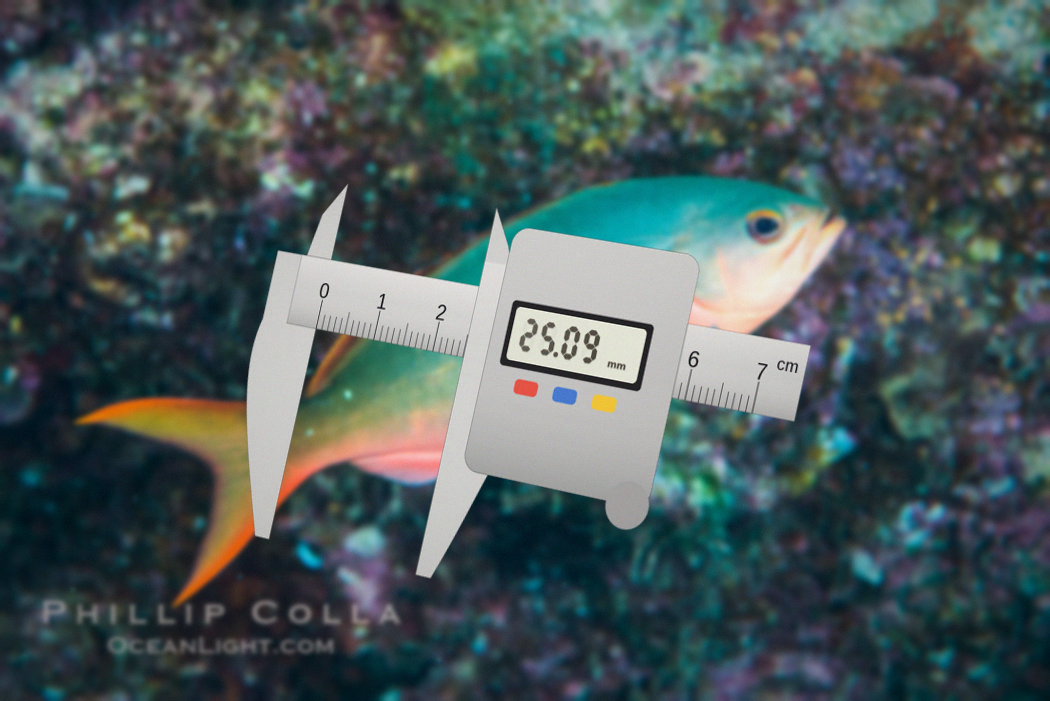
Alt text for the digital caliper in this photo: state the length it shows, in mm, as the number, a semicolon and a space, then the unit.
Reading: 25.09; mm
